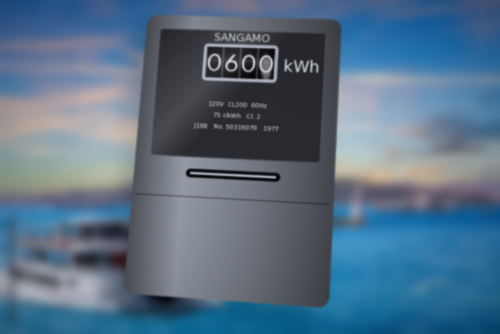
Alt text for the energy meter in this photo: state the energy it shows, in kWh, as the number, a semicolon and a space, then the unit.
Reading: 600; kWh
